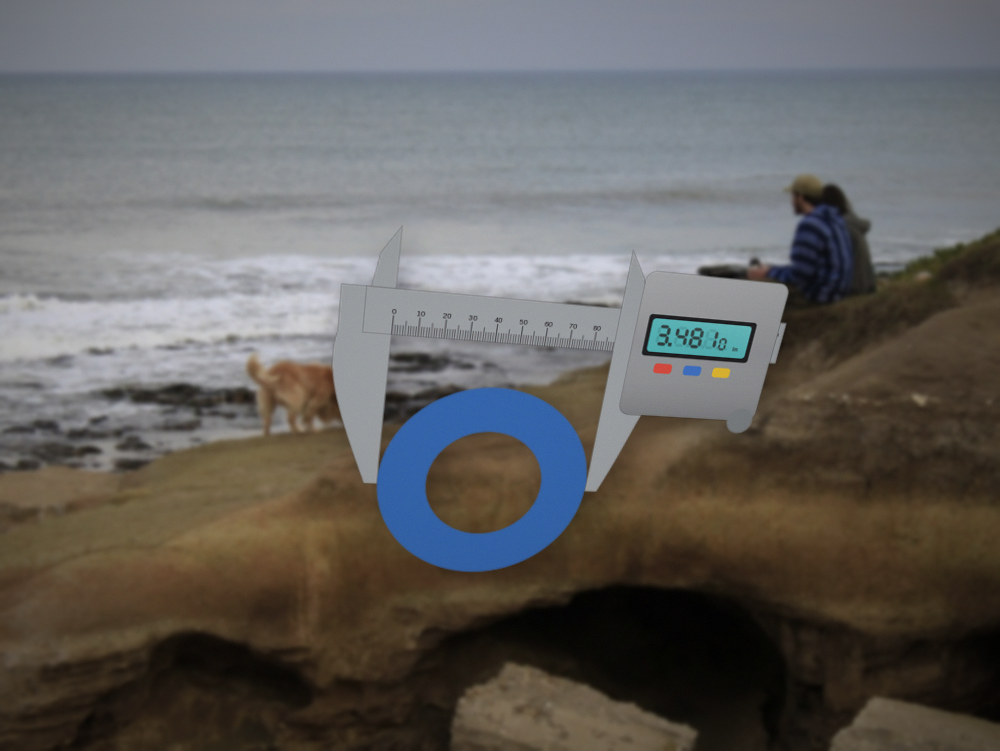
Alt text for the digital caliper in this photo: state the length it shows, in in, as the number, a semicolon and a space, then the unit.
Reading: 3.4810; in
